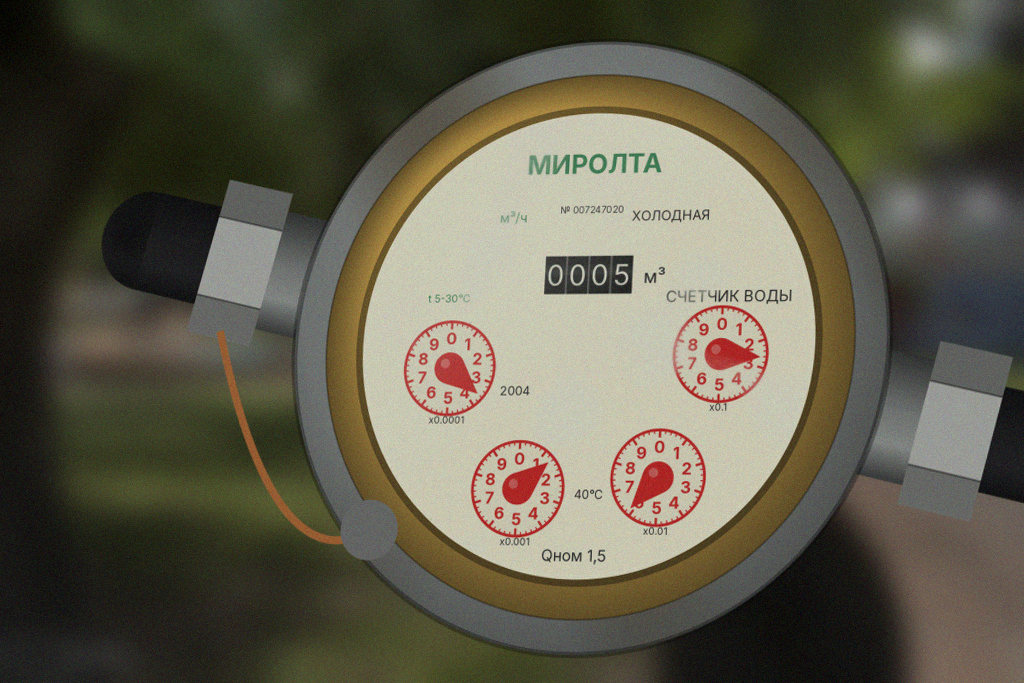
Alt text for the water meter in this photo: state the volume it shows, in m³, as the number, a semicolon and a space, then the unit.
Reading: 5.2613; m³
